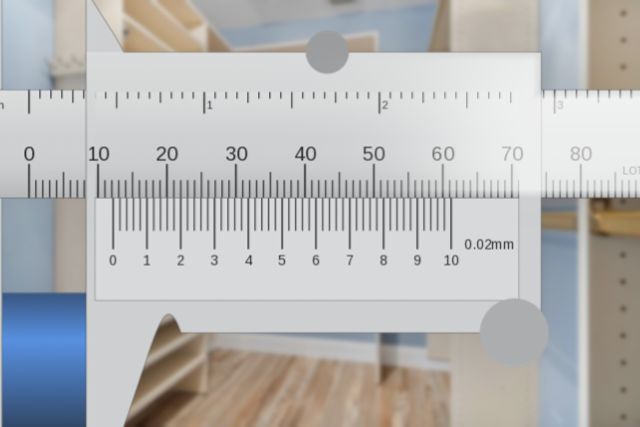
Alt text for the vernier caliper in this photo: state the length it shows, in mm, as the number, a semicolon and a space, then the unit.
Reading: 12.2; mm
